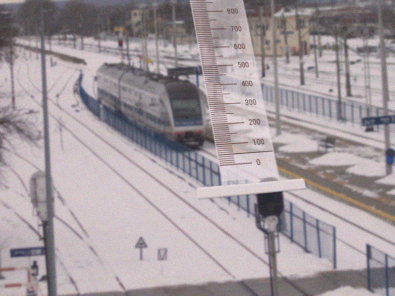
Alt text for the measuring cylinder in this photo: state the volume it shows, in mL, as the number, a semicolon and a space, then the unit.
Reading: 50; mL
